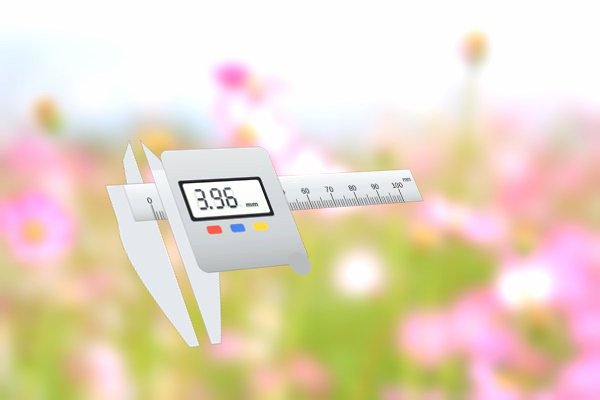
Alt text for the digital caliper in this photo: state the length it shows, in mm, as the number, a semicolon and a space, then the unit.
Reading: 3.96; mm
